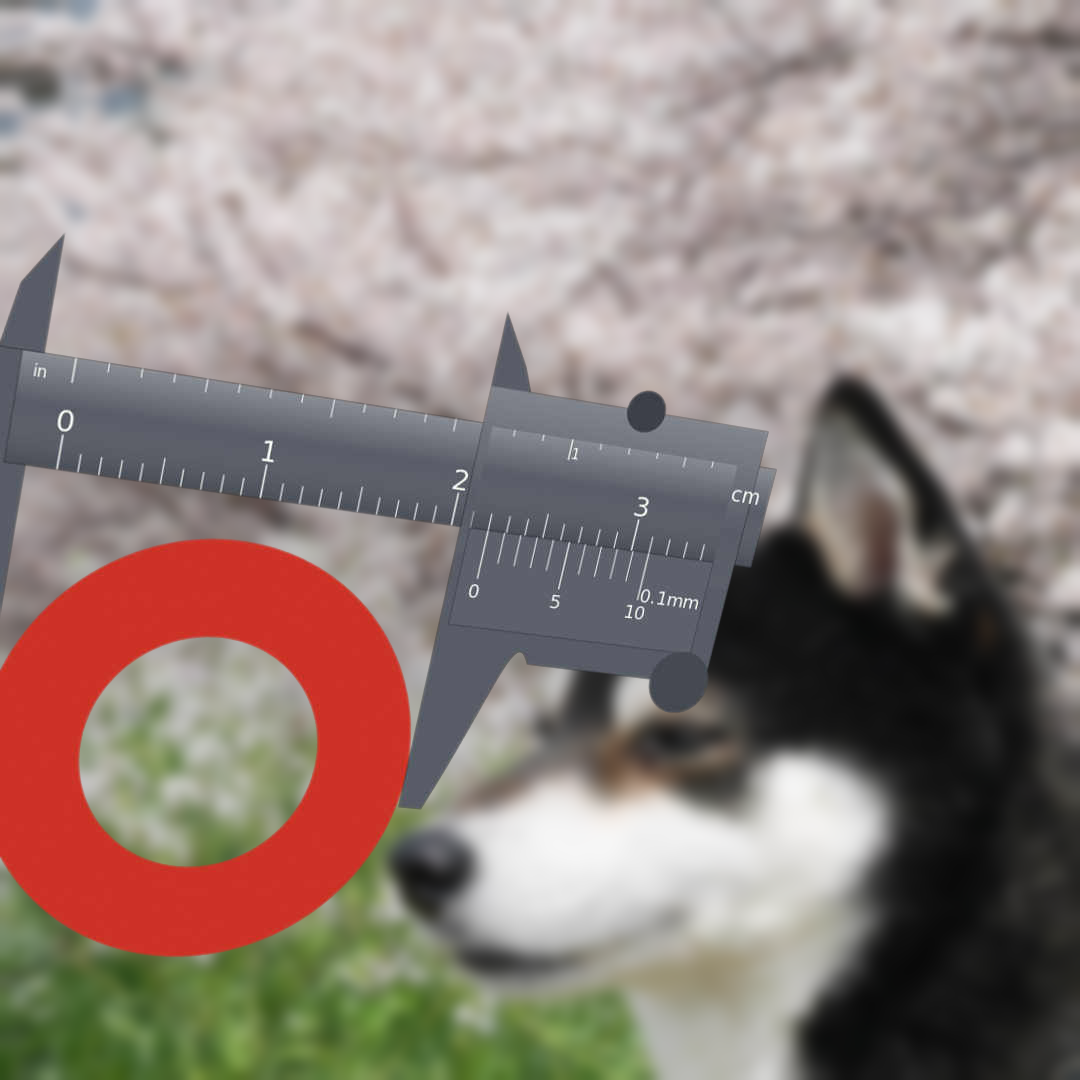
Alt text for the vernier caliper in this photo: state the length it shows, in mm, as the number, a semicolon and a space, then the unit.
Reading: 22.0; mm
